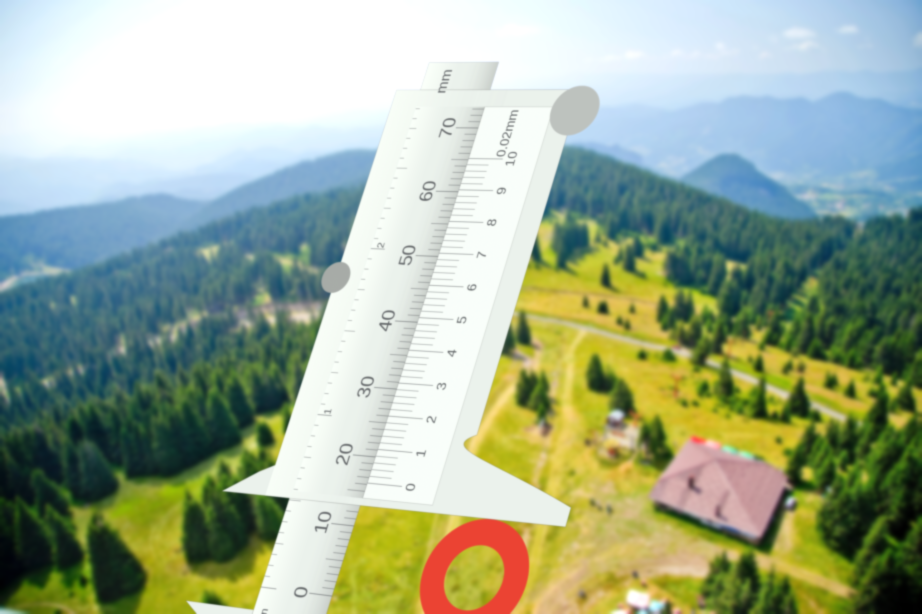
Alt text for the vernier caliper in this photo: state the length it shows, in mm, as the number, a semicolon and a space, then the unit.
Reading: 16.2; mm
